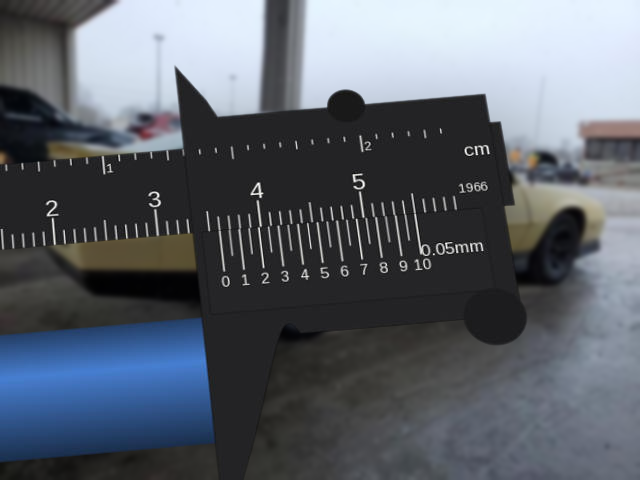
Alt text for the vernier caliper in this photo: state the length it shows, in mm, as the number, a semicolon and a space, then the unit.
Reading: 36.0; mm
